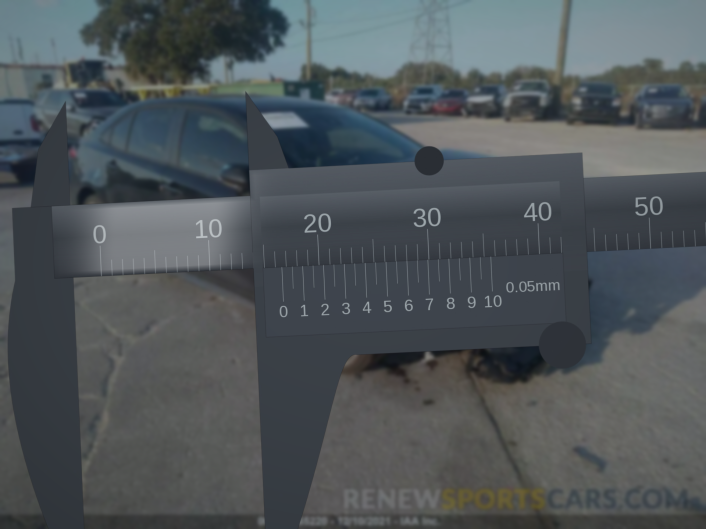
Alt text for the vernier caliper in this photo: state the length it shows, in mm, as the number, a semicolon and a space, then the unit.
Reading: 16.6; mm
